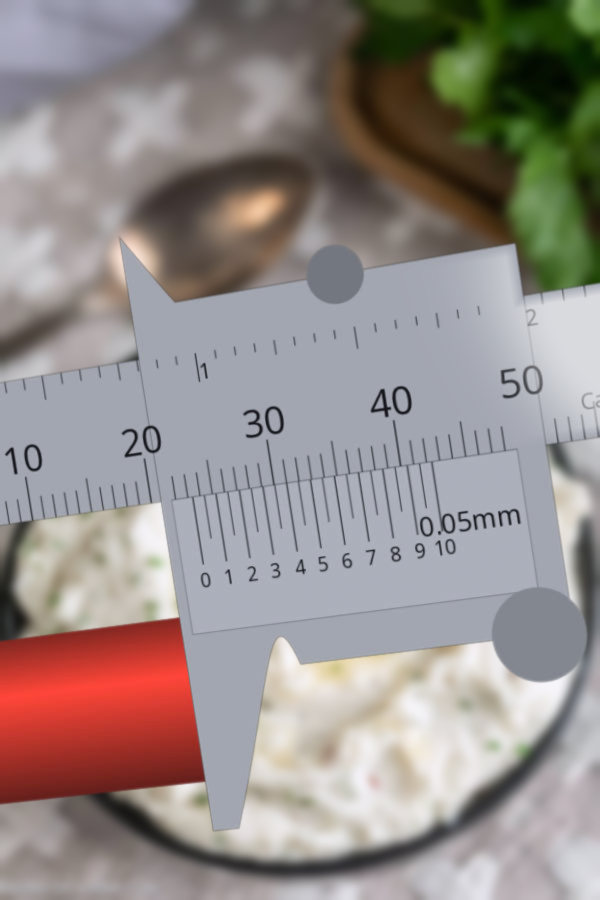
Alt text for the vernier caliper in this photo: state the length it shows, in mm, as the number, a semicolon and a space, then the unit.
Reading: 23.4; mm
